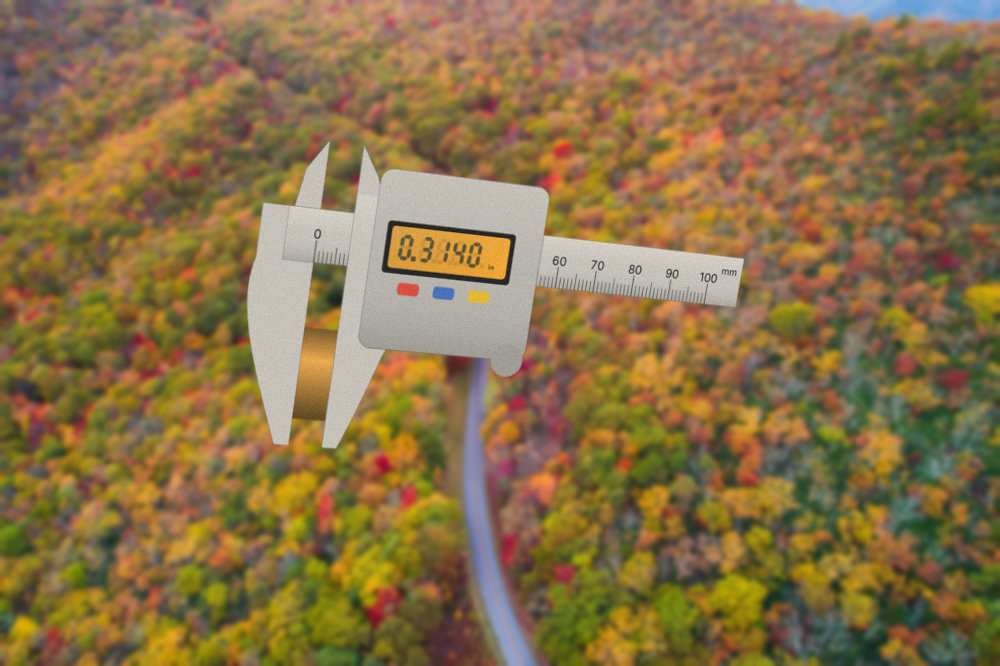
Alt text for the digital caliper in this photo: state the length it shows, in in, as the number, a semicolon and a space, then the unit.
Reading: 0.3140; in
